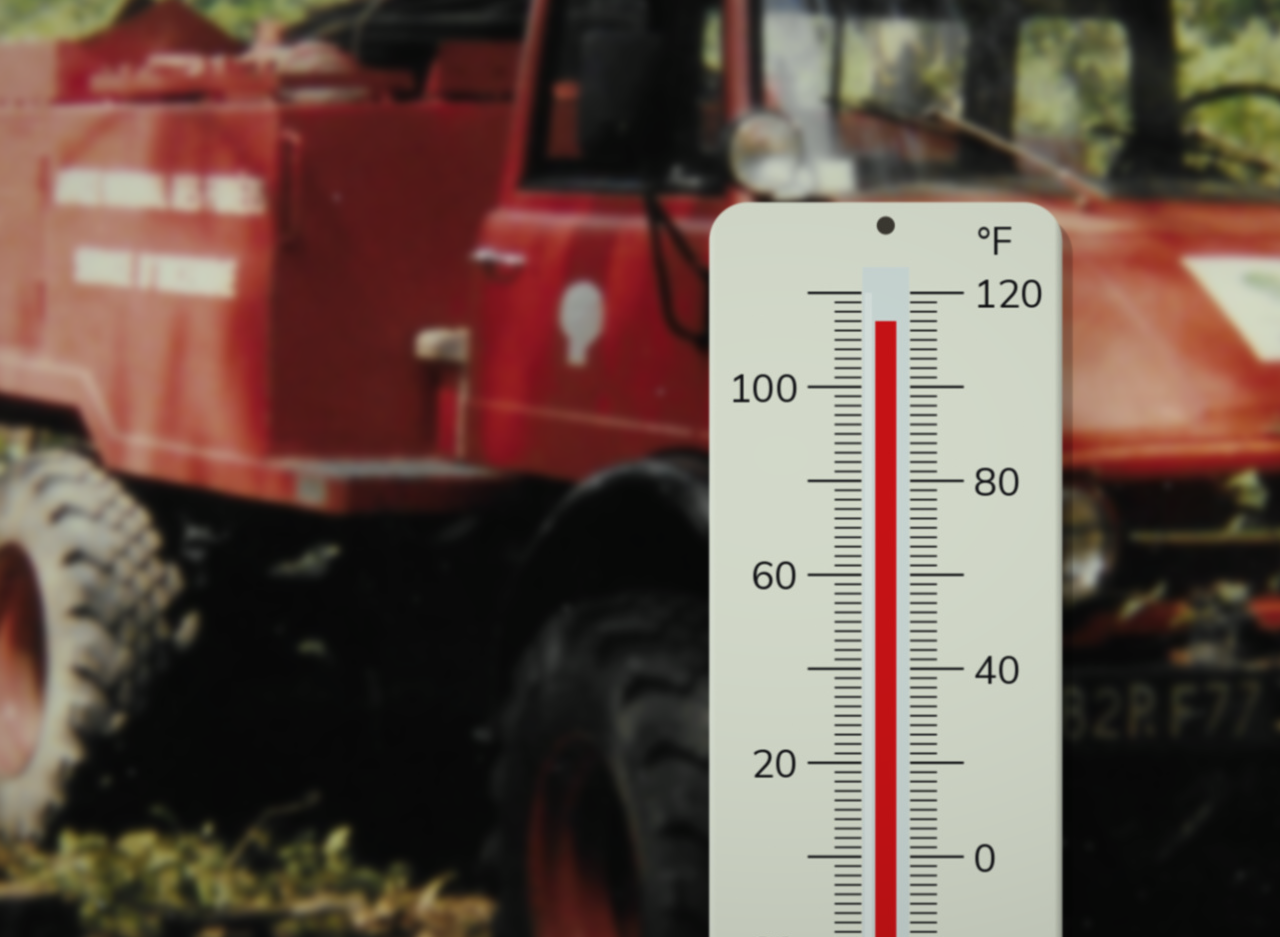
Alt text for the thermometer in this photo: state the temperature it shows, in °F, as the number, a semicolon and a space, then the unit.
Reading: 114; °F
